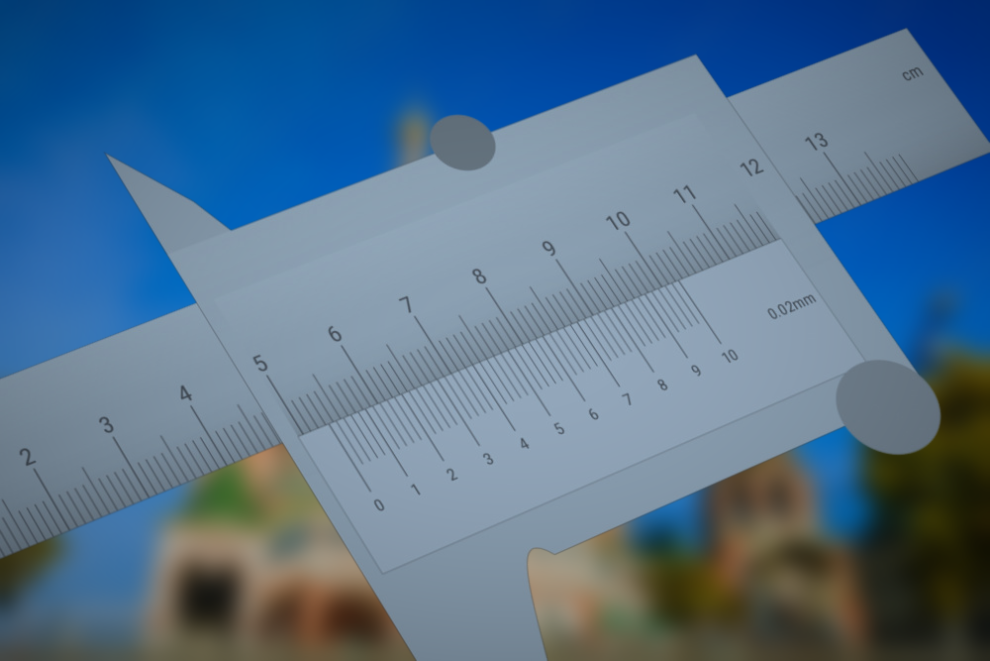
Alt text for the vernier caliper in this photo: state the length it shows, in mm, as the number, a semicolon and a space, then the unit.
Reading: 53.4; mm
